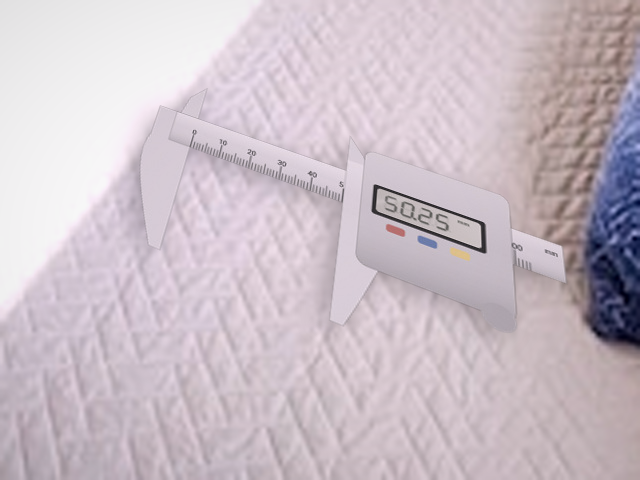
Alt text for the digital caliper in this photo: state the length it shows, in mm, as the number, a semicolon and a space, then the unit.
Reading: 50.25; mm
